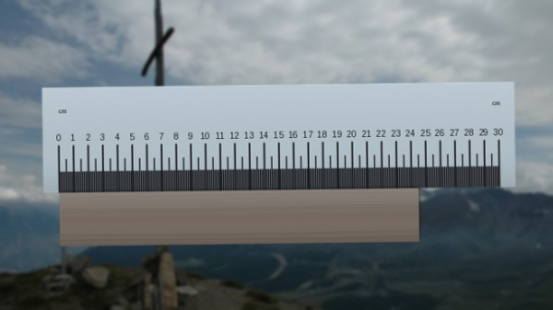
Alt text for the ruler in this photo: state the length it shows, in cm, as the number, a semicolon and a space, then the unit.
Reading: 24.5; cm
